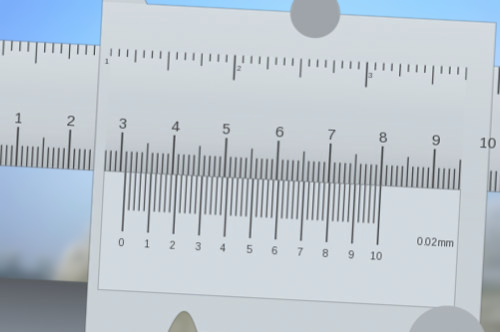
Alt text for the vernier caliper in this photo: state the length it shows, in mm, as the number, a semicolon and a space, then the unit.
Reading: 31.0; mm
